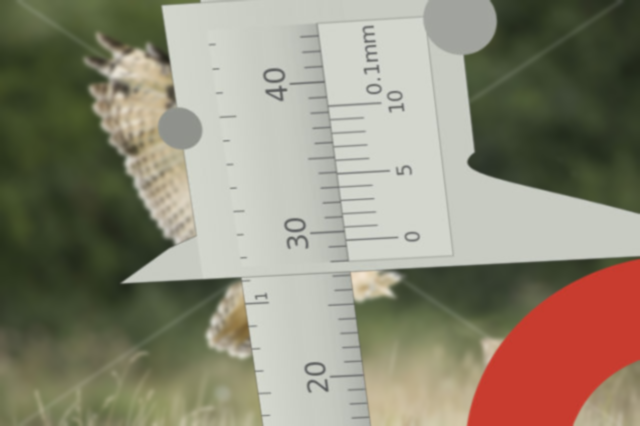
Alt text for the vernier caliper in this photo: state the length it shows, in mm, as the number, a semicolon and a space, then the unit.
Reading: 29.4; mm
